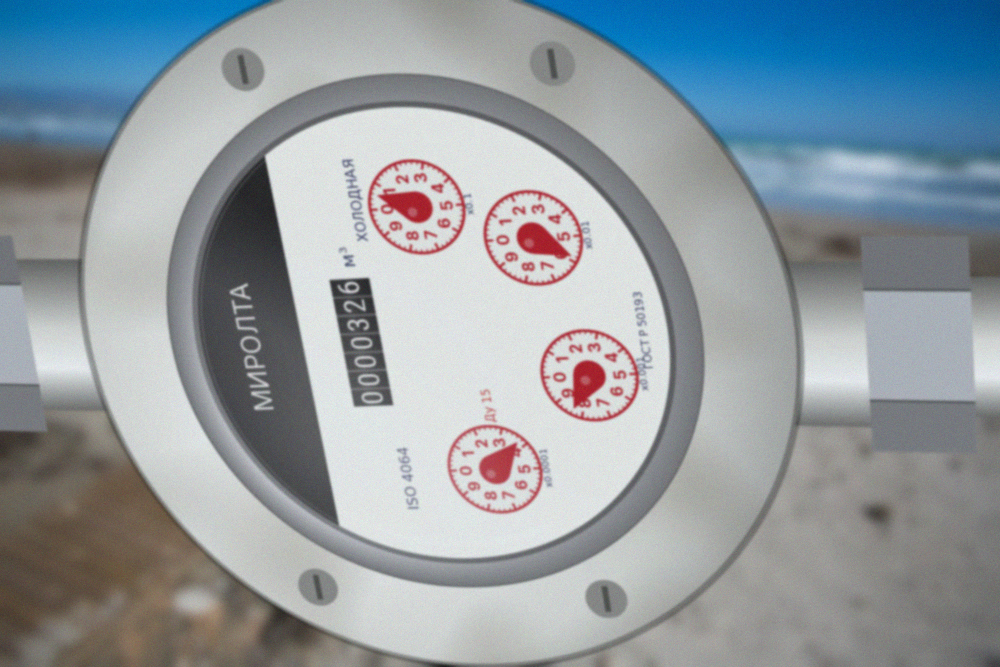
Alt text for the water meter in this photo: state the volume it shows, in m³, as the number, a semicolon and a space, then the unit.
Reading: 326.0583; m³
